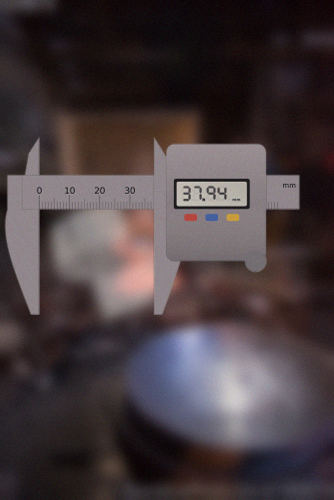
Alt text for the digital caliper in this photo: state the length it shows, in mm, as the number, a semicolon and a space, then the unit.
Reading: 37.94; mm
